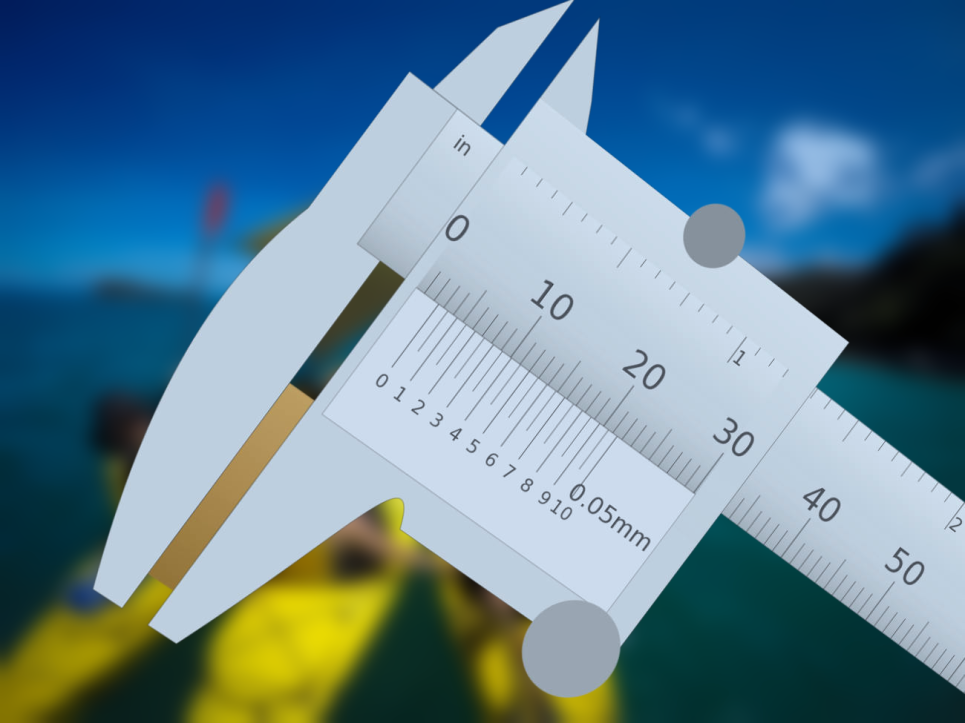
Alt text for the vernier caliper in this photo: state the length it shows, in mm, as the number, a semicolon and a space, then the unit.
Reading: 2.5; mm
